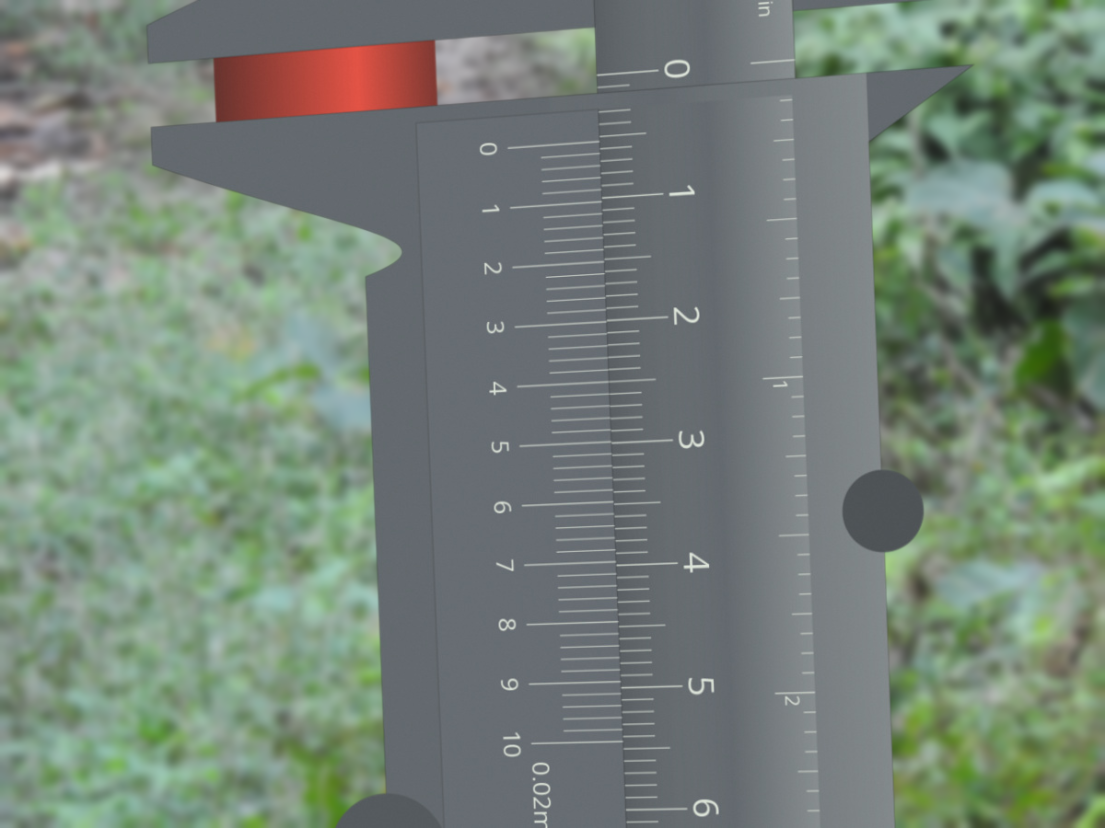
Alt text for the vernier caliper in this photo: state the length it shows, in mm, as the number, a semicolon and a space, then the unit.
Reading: 5.4; mm
